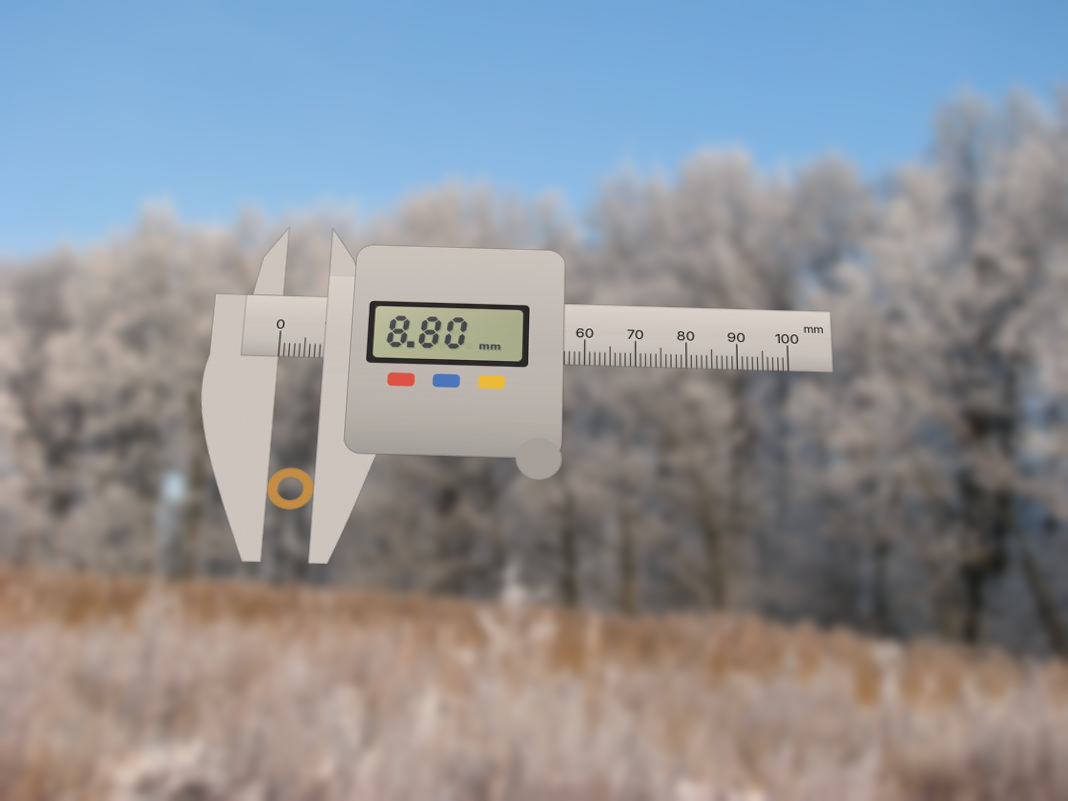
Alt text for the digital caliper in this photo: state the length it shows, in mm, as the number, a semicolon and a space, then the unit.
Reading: 8.80; mm
